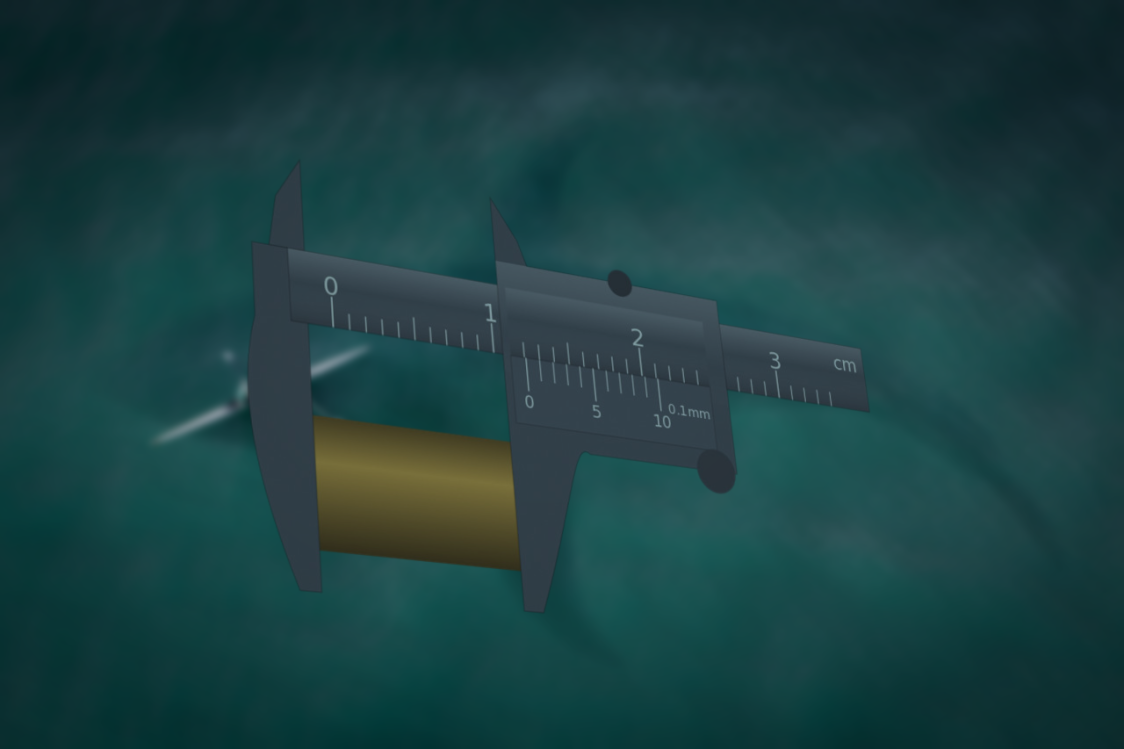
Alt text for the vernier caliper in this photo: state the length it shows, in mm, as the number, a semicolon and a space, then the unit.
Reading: 12.1; mm
